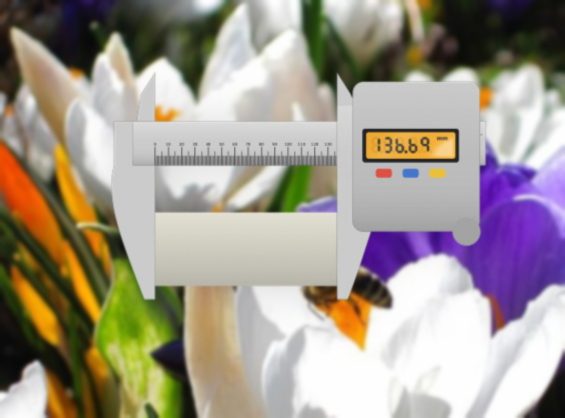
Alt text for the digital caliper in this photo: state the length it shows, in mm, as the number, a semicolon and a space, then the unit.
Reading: 136.69; mm
